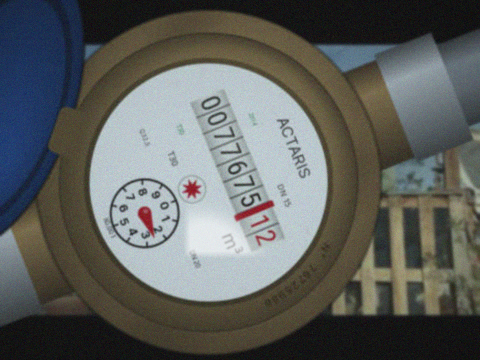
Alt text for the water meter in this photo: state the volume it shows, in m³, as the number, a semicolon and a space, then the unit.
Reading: 77675.122; m³
